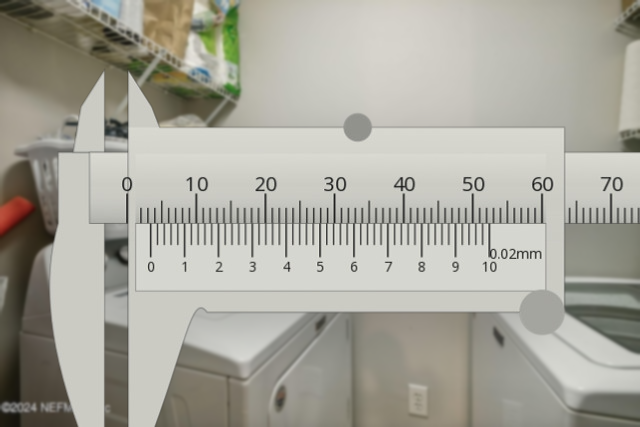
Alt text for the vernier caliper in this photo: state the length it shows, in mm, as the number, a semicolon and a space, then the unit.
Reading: 3.4; mm
